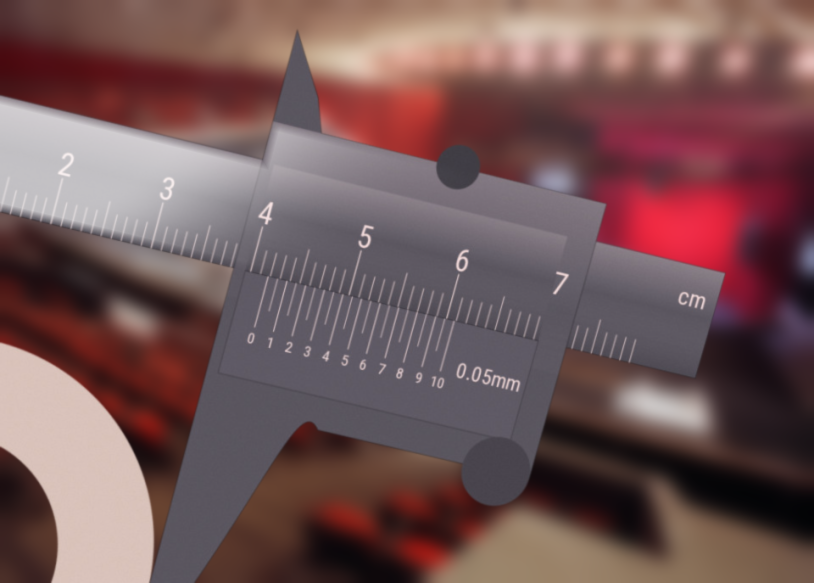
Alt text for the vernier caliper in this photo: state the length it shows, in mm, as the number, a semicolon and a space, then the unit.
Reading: 41.8; mm
